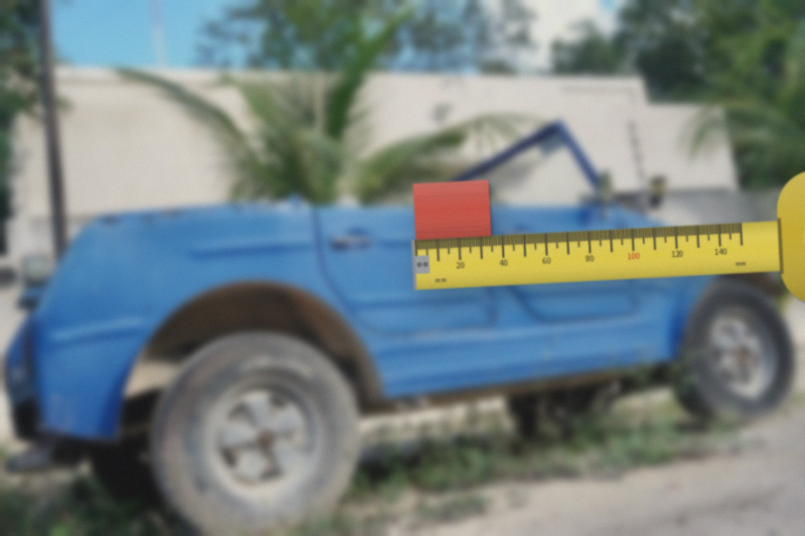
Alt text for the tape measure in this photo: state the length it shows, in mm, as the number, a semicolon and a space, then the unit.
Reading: 35; mm
